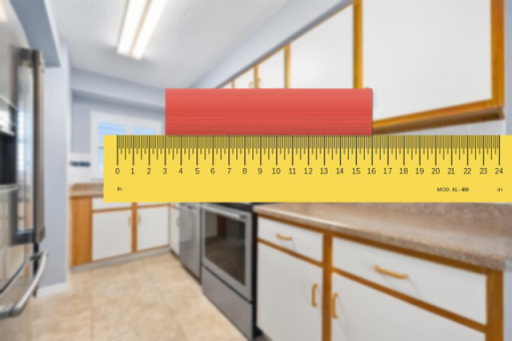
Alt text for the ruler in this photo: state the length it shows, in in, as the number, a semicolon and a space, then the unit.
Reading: 13; in
